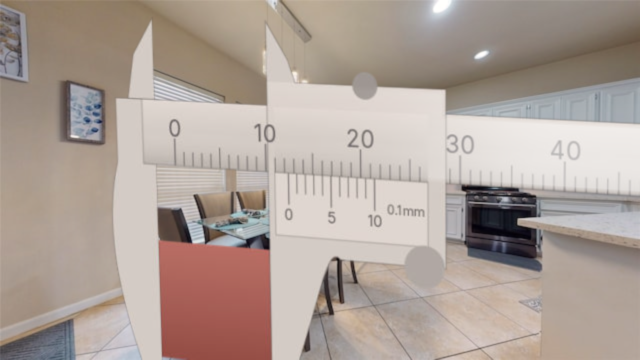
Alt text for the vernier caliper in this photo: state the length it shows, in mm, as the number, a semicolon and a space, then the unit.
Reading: 12.4; mm
